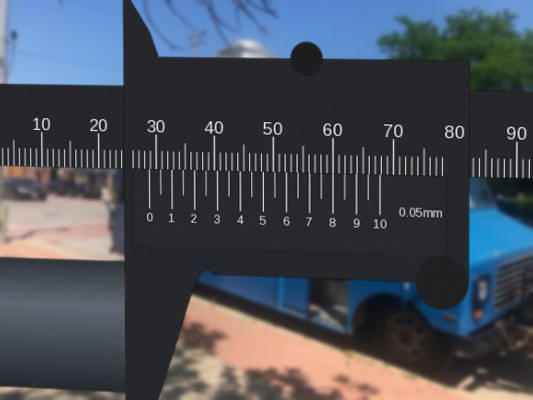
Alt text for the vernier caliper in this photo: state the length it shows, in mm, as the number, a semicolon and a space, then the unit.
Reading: 28.8; mm
